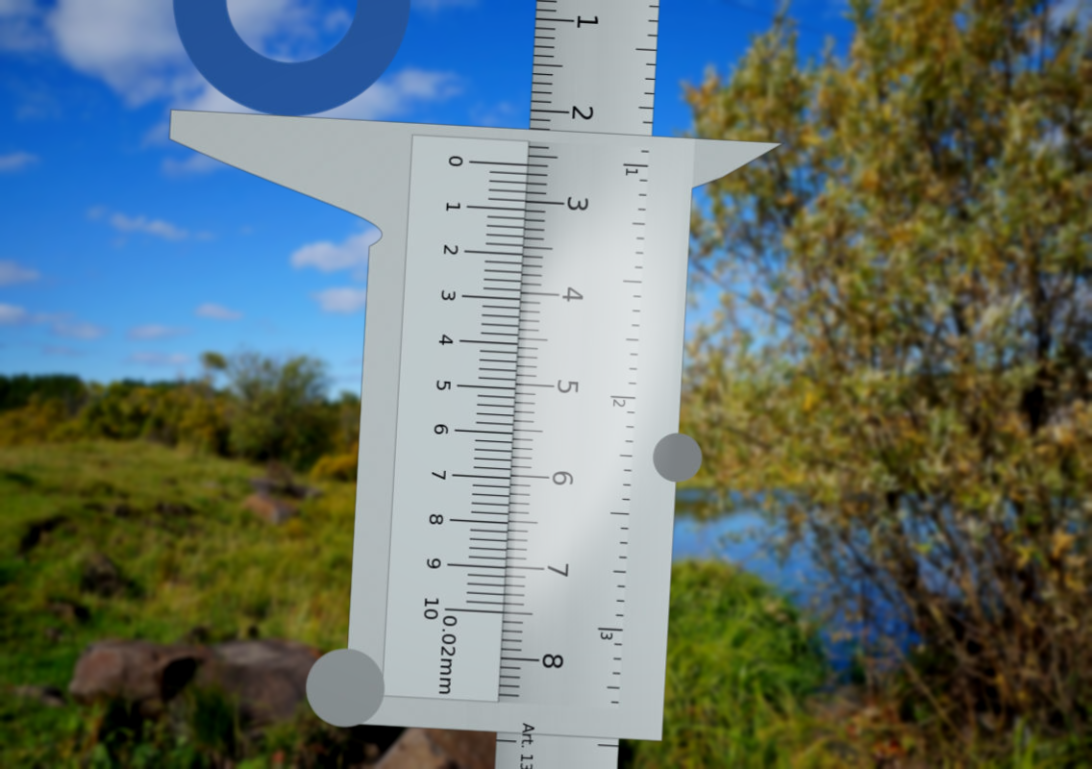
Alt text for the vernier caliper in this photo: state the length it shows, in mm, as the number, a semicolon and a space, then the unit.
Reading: 26.0; mm
